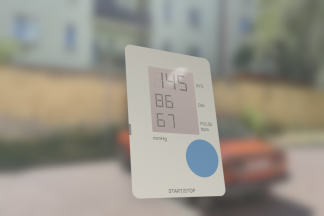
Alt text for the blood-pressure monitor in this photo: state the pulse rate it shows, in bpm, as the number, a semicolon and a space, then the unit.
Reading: 67; bpm
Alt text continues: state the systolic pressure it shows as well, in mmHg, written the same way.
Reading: 145; mmHg
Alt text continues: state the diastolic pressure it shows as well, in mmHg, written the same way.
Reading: 86; mmHg
